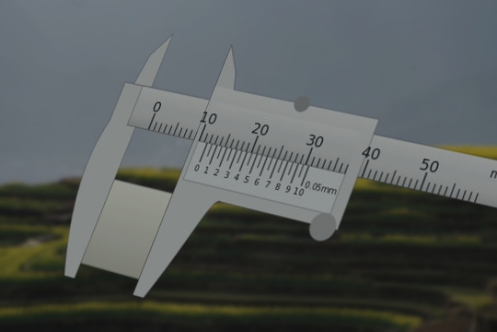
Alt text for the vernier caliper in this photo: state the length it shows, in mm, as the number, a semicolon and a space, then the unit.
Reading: 11.6; mm
